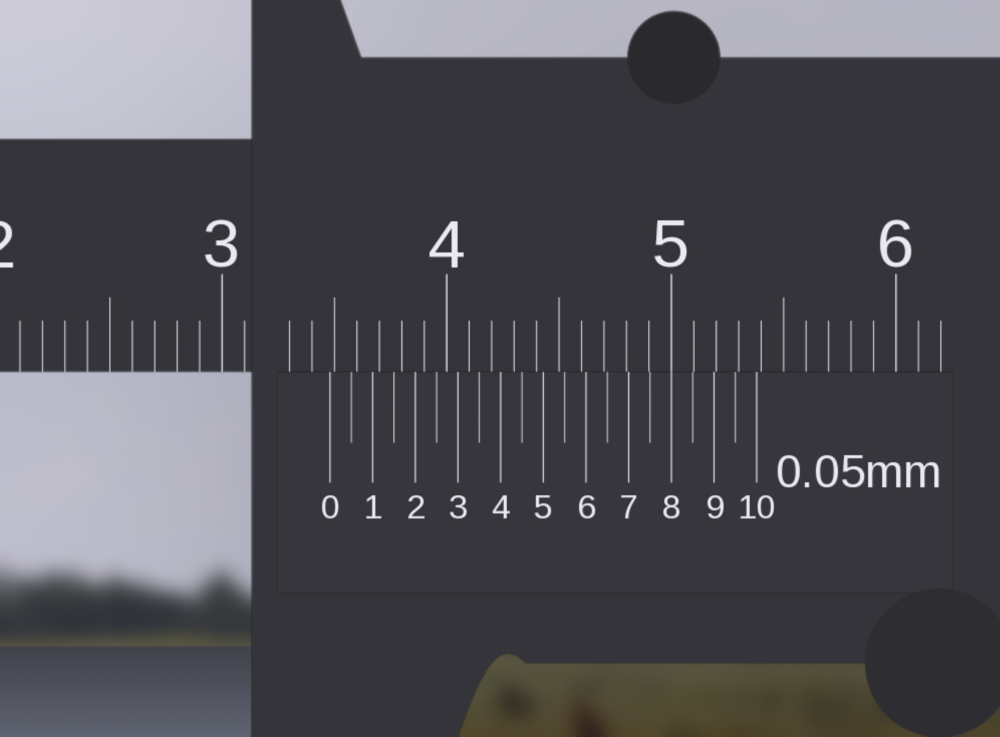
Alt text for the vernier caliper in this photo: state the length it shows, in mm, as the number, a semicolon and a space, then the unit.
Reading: 34.8; mm
